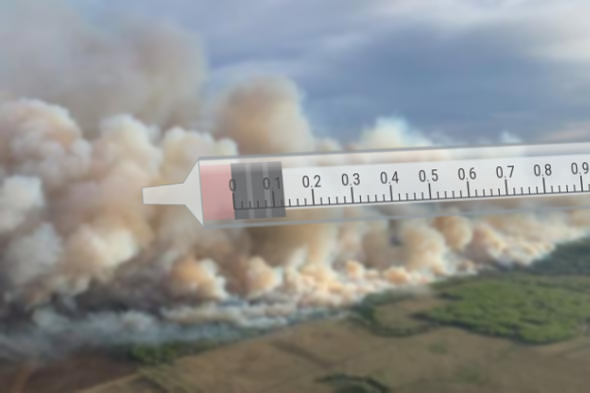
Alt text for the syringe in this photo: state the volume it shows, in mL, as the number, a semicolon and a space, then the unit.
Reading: 0; mL
